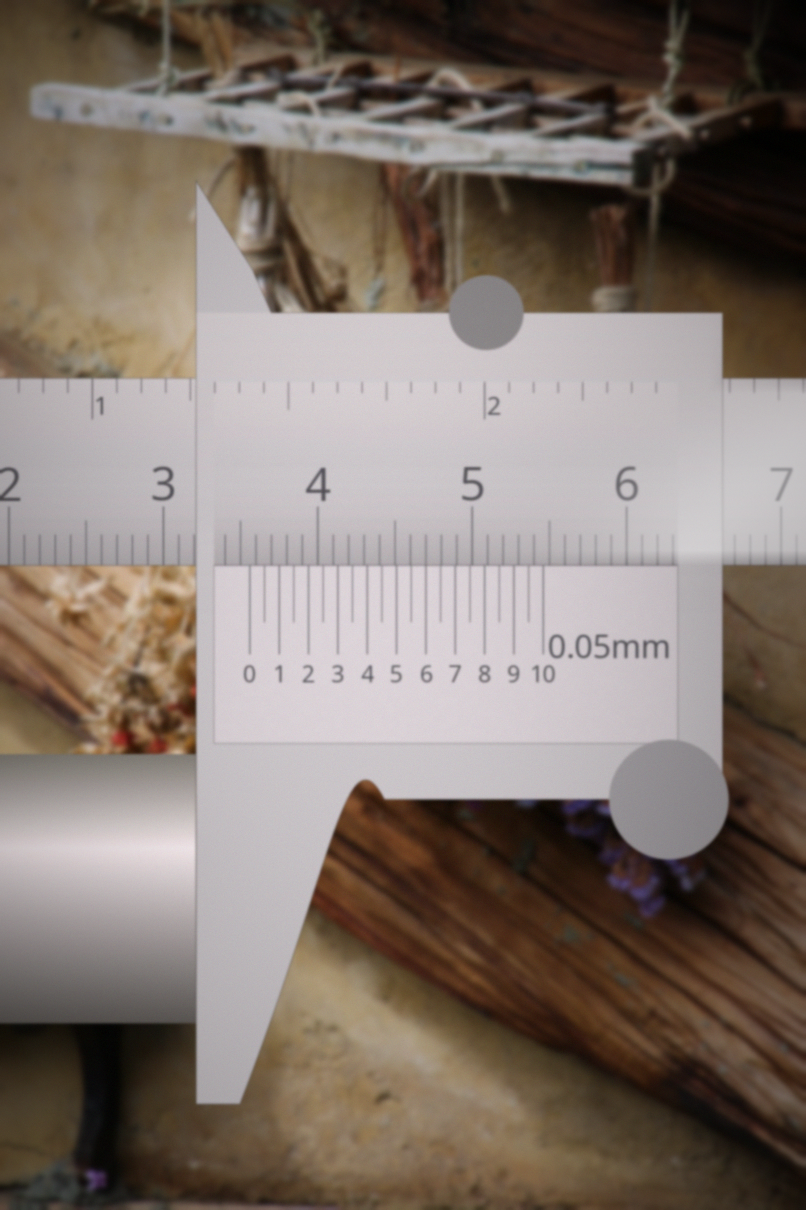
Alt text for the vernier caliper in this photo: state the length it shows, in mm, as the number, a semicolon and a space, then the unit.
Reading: 35.6; mm
